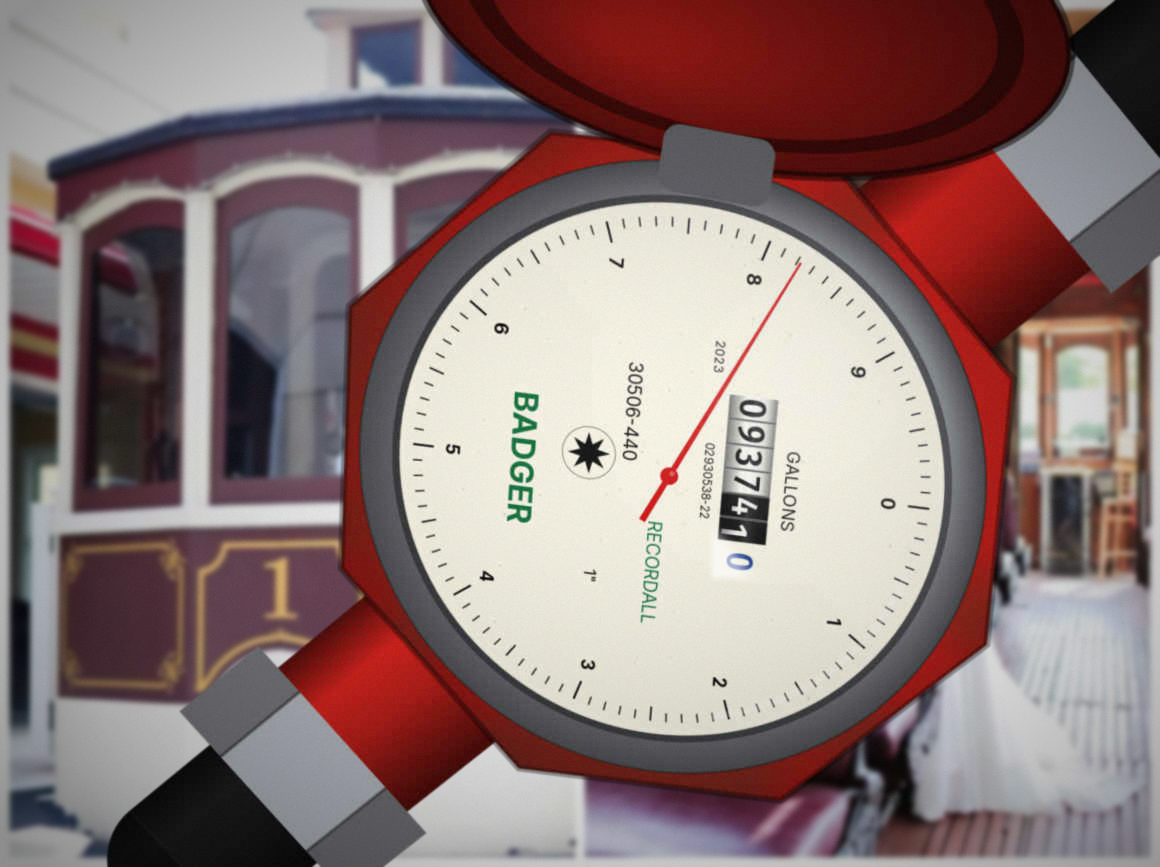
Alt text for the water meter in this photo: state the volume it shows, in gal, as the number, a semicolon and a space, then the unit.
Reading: 937408.2; gal
